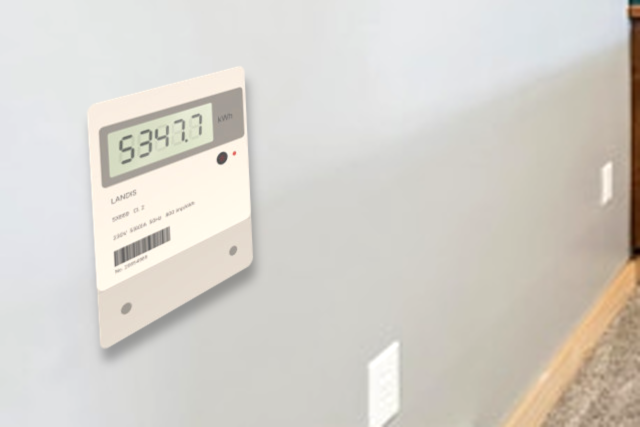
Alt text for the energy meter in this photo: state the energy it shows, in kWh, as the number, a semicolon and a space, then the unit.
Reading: 5347.7; kWh
